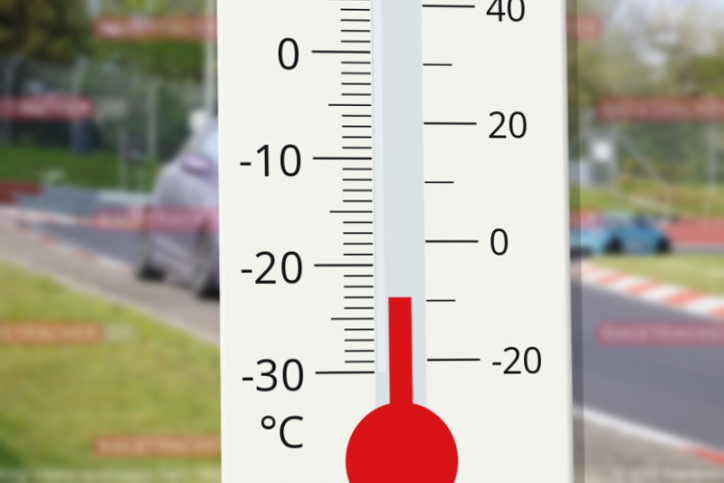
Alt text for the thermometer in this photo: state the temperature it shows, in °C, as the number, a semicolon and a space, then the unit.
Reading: -23; °C
